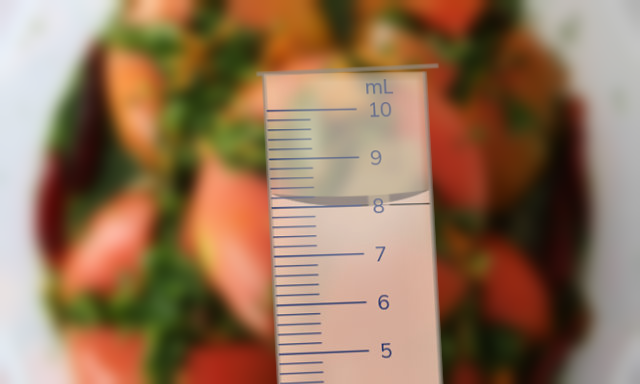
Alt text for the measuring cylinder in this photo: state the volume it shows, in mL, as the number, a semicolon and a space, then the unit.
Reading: 8; mL
